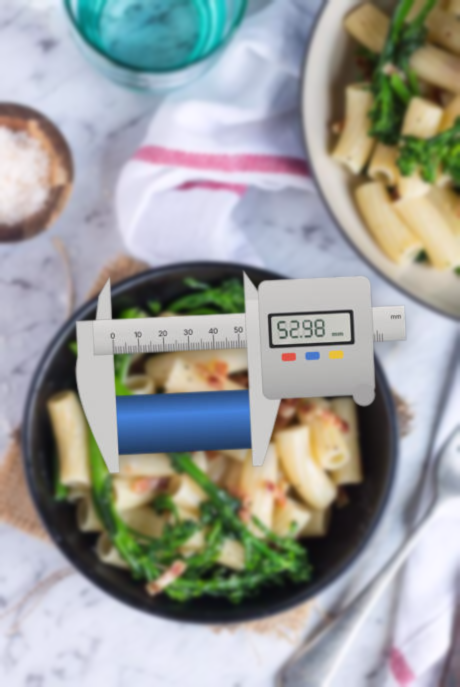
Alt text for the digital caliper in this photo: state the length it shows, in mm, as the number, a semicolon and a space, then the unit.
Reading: 52.98; mm
